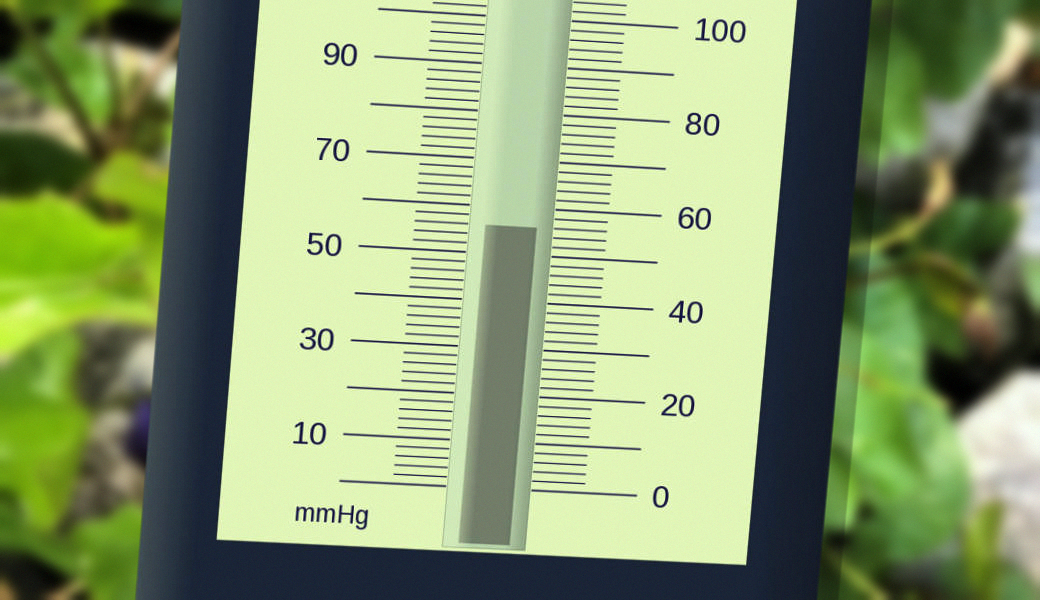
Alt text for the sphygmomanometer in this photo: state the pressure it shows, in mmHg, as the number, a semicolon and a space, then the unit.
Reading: 56; mmHg
